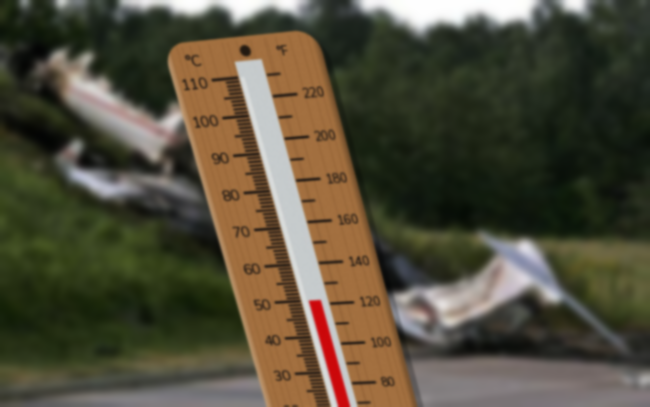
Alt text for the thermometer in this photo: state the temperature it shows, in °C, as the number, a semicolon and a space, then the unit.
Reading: 50; °C
